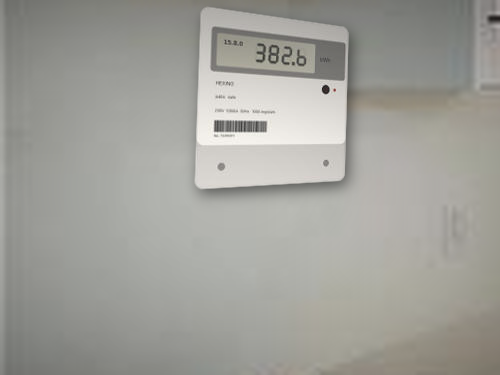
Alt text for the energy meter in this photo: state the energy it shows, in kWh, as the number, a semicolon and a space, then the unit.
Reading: 382.6; kWh
